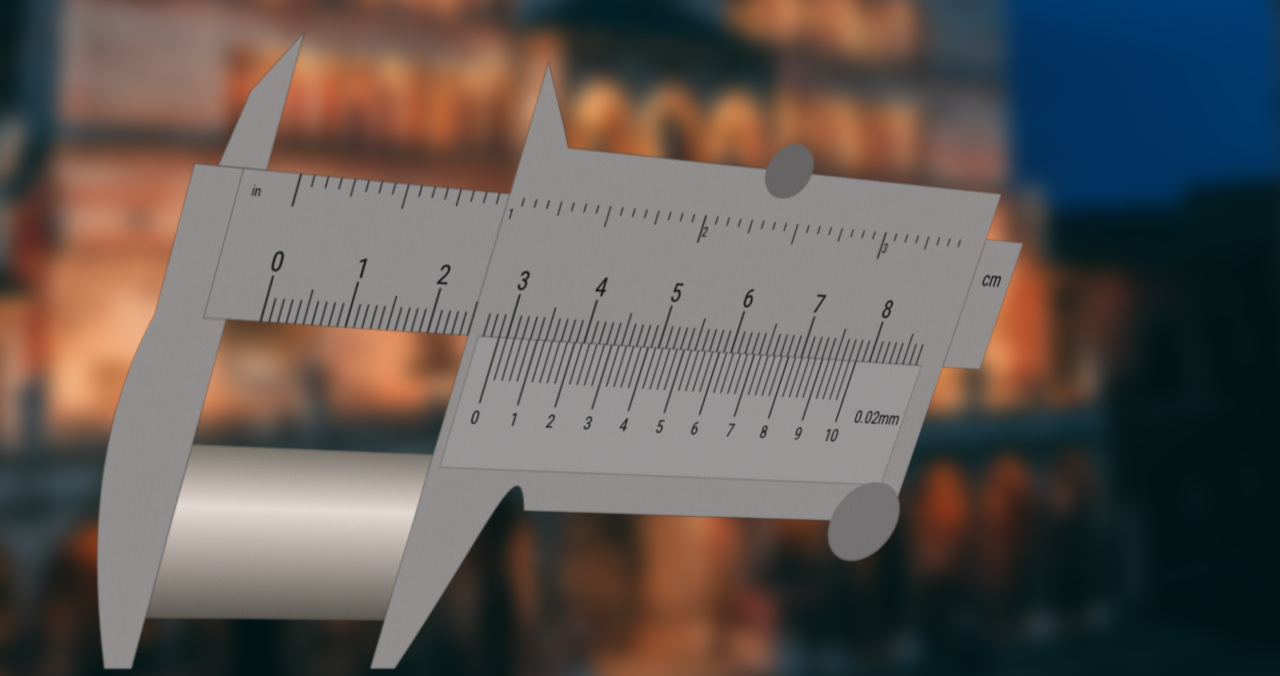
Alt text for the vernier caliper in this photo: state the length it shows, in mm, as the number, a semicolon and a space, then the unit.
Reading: 29.0; mm
